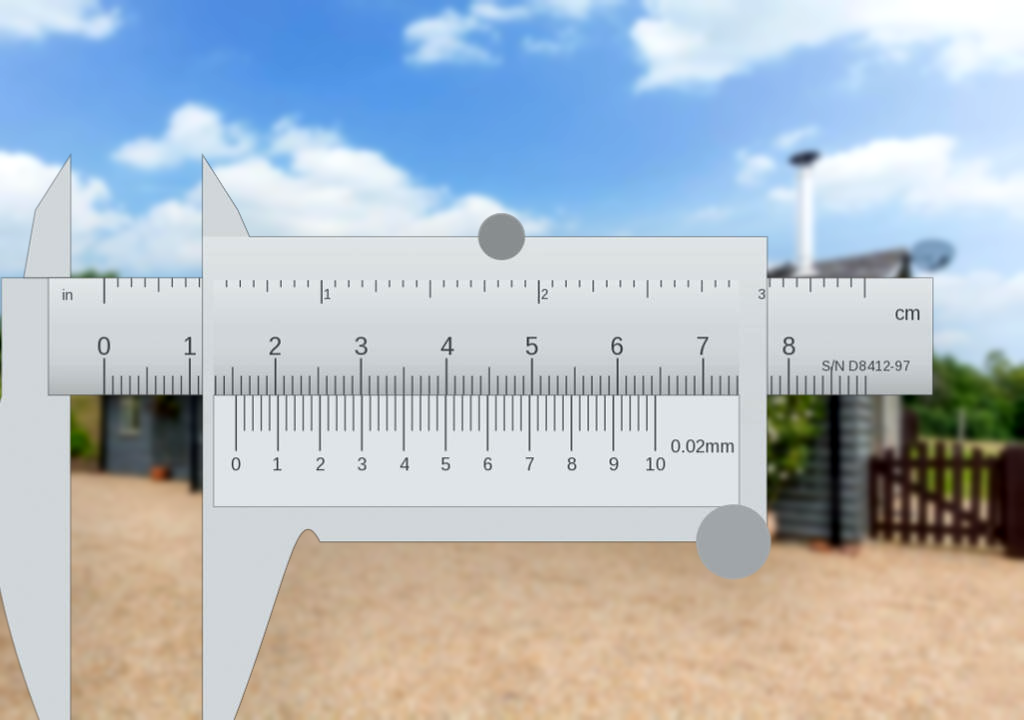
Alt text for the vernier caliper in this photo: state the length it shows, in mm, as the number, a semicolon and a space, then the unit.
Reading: 15.4; mm
